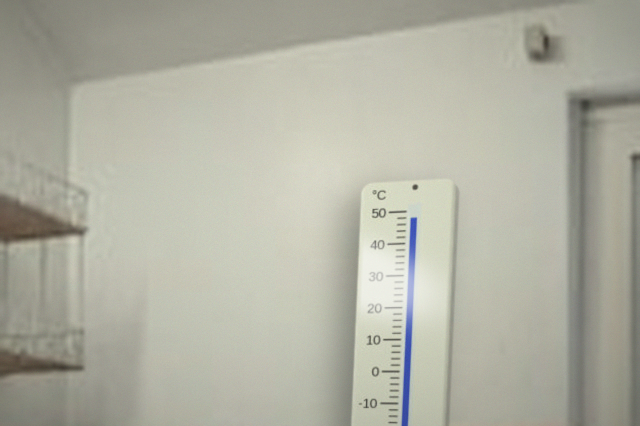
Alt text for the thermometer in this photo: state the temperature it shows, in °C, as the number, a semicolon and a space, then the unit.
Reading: 48; °C
